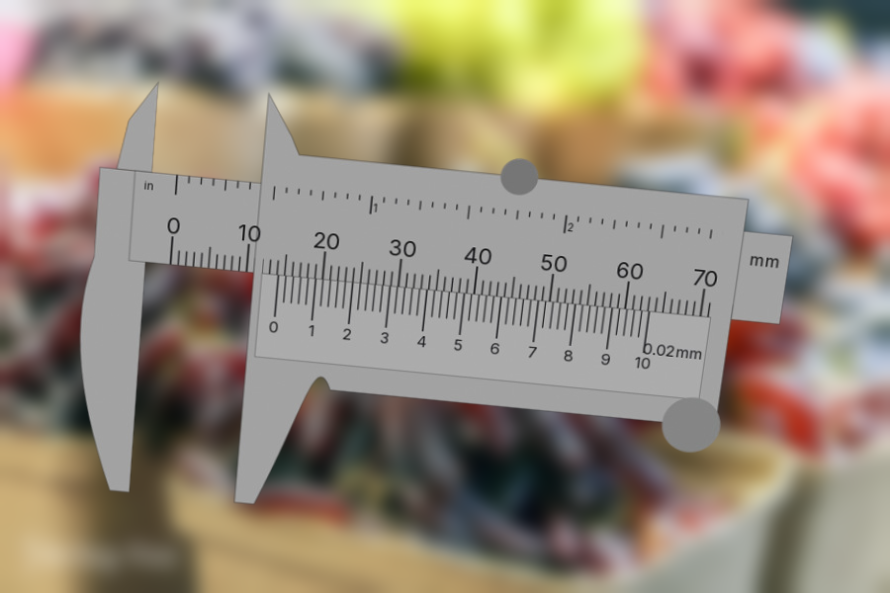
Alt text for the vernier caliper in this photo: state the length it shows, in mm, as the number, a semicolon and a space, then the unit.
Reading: 14.2; mm
